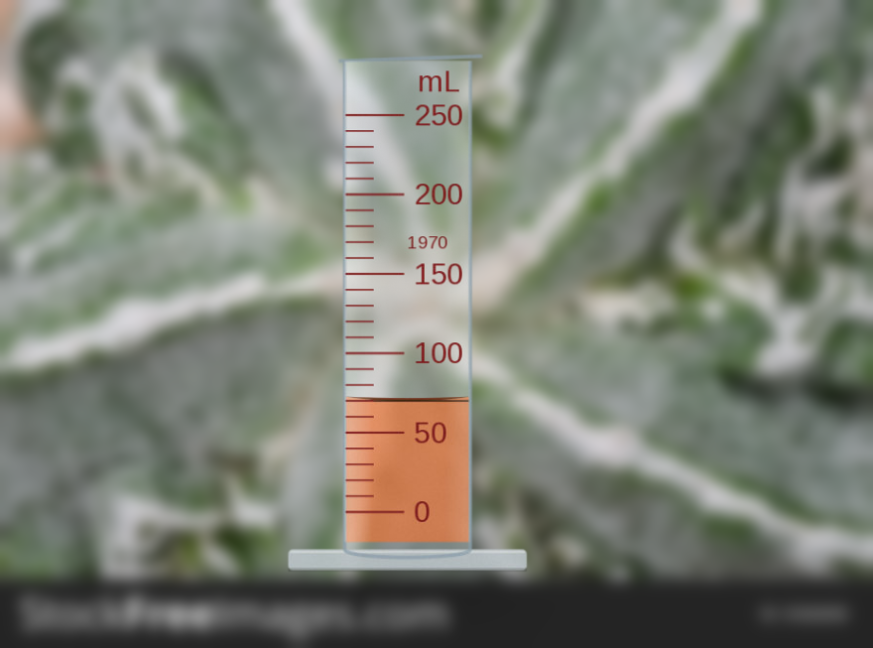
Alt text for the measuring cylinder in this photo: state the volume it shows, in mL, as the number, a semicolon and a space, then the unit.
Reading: 70; mL
